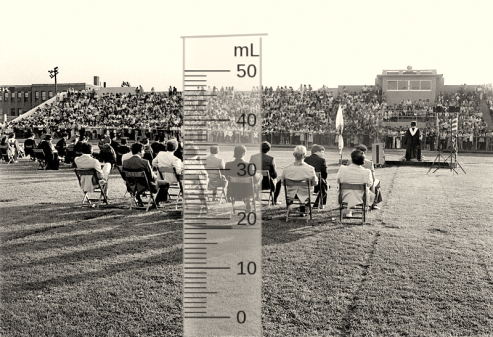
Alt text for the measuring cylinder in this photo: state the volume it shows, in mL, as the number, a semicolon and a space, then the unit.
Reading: 18; mL
